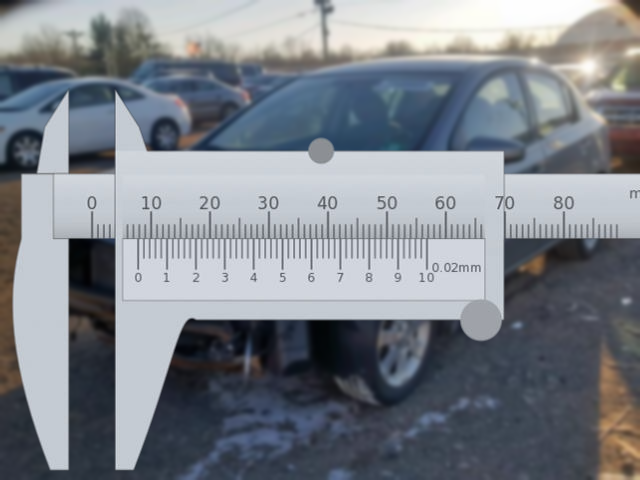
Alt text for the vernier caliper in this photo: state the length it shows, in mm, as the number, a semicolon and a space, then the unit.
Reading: 7.8; mm
